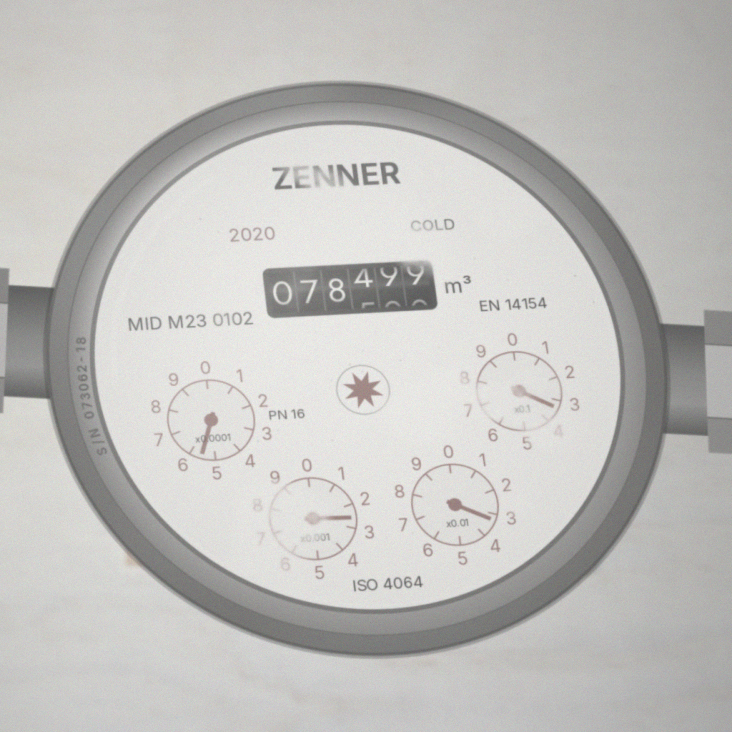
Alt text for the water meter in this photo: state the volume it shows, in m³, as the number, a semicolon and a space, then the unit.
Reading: 78499.3325; m³
